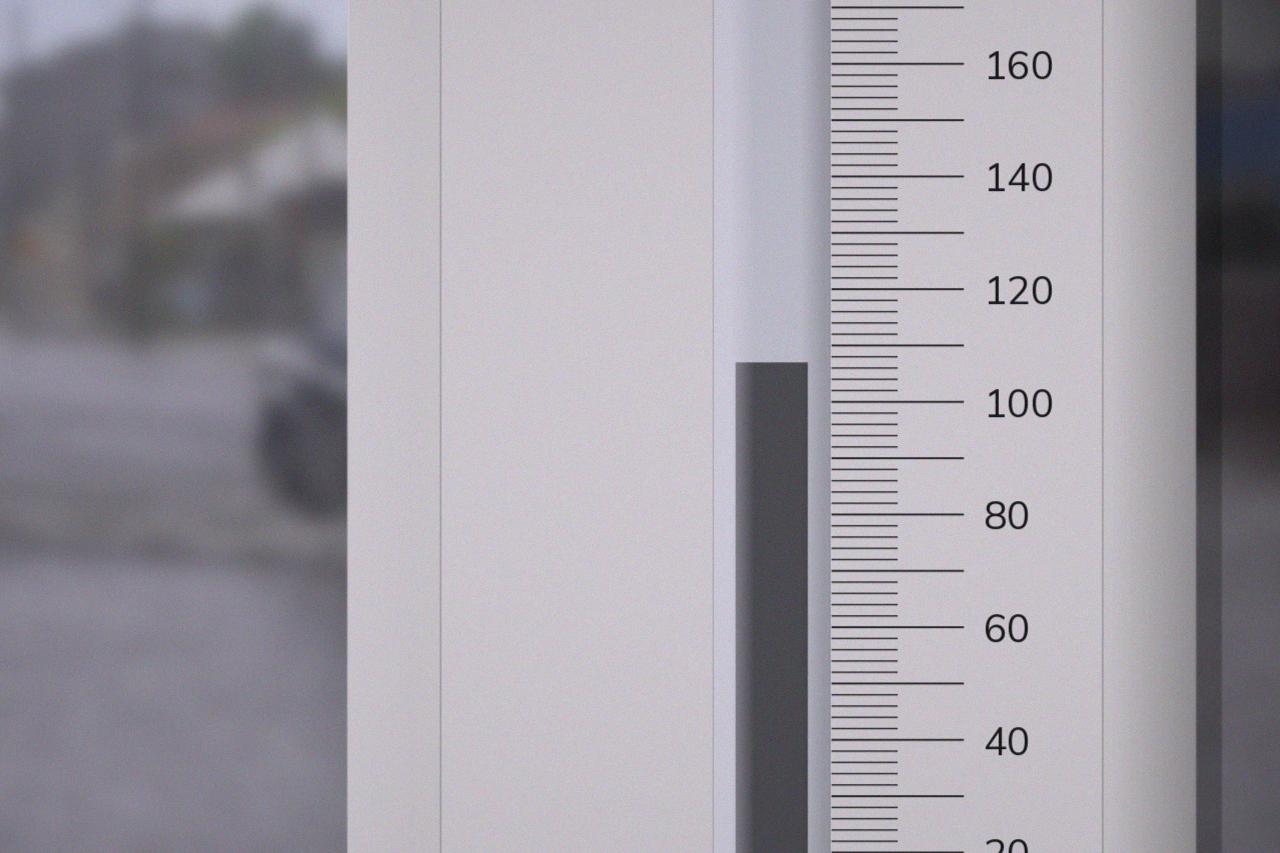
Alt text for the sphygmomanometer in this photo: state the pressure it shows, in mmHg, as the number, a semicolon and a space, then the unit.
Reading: 107; mmHg
